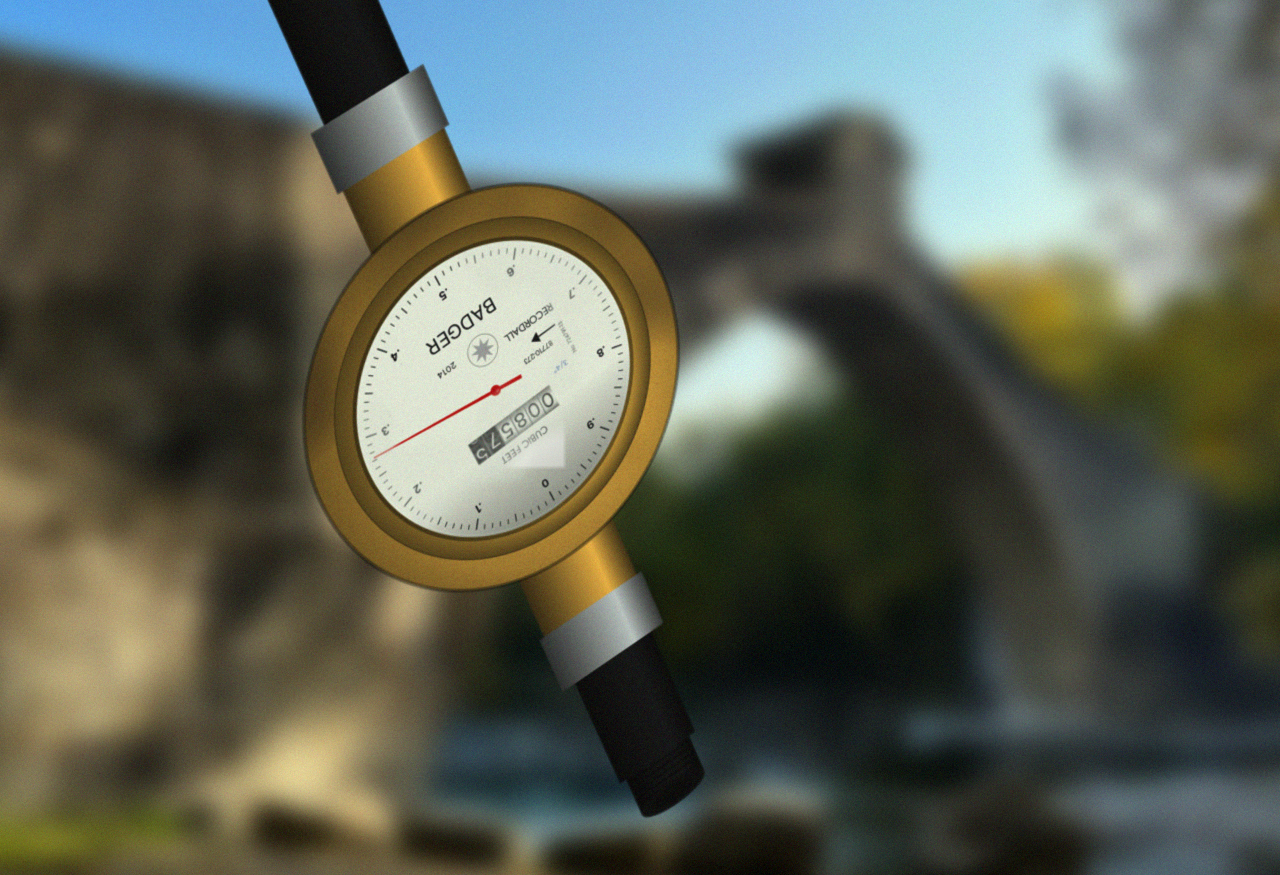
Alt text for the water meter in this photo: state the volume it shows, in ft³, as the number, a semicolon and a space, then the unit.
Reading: 8575.27; ft³
